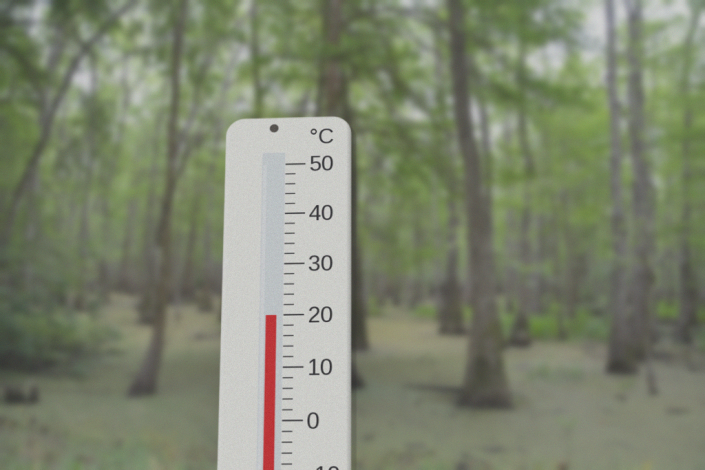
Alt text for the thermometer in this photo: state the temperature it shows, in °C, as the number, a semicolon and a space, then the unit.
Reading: 20; °C
